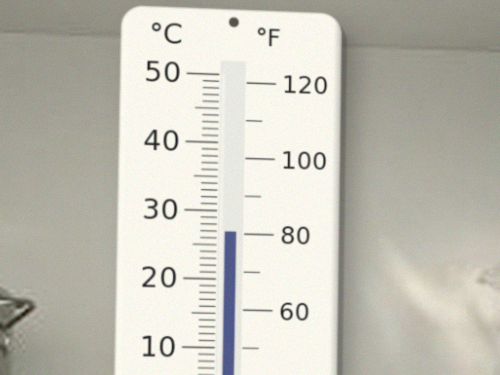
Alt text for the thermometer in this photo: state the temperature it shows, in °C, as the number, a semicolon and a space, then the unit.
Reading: 27; °C
